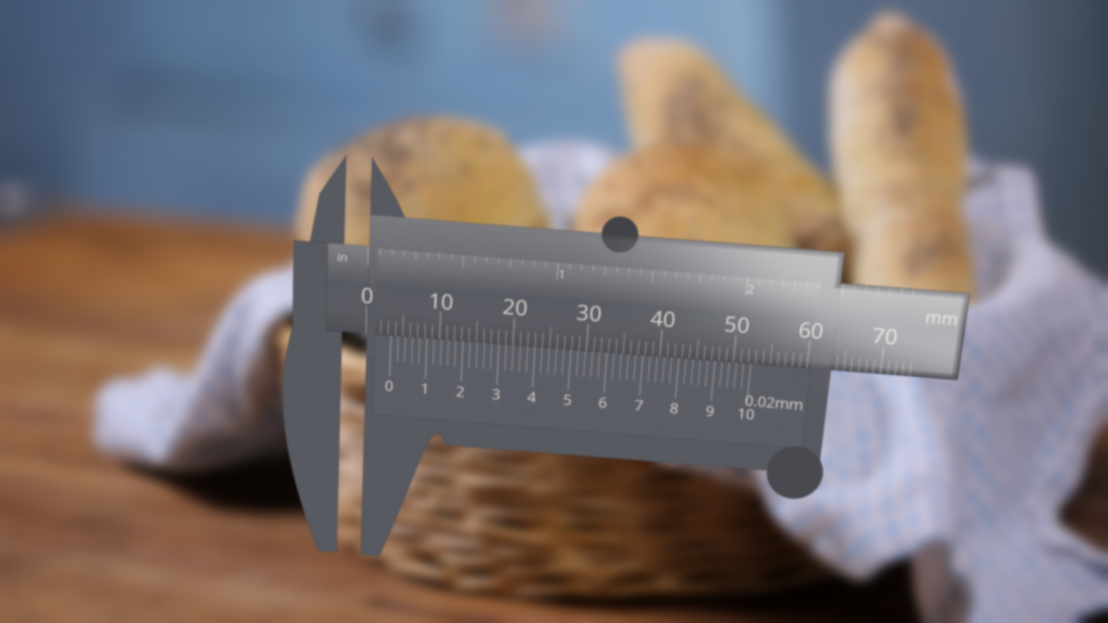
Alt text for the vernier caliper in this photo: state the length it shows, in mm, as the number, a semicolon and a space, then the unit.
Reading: 3.4; mm
